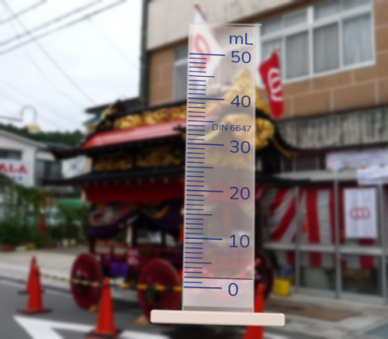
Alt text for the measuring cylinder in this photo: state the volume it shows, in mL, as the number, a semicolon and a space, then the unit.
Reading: 2; mL
